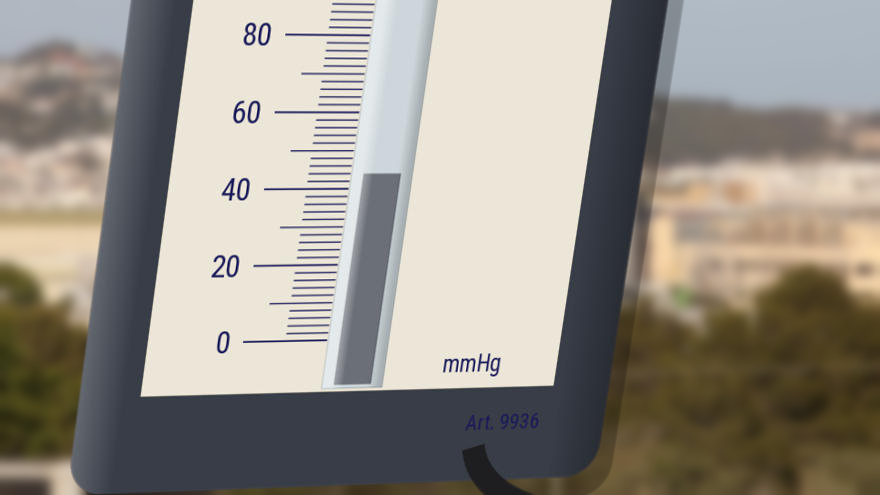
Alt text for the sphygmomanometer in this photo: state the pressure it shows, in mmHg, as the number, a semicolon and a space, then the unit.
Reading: 44; mmHg
